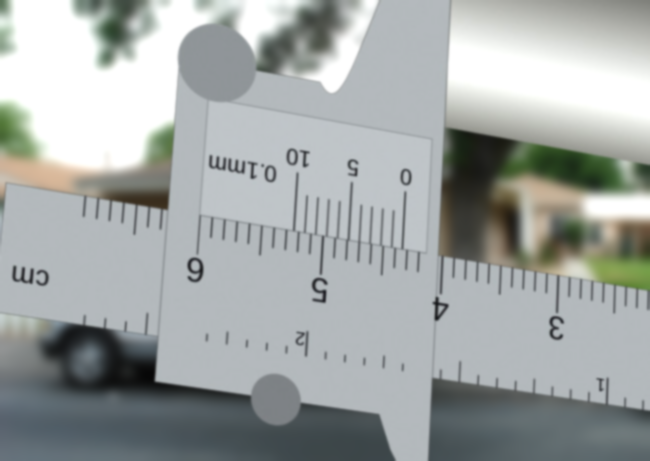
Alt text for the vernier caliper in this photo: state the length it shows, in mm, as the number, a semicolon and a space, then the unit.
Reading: 43.4; mm
